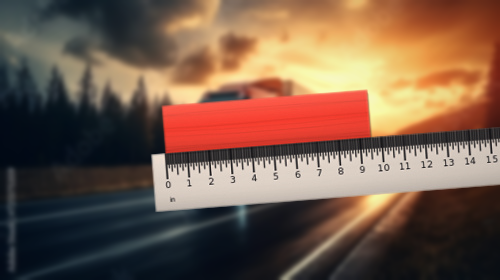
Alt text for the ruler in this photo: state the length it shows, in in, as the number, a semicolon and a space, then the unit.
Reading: 9.5; in
